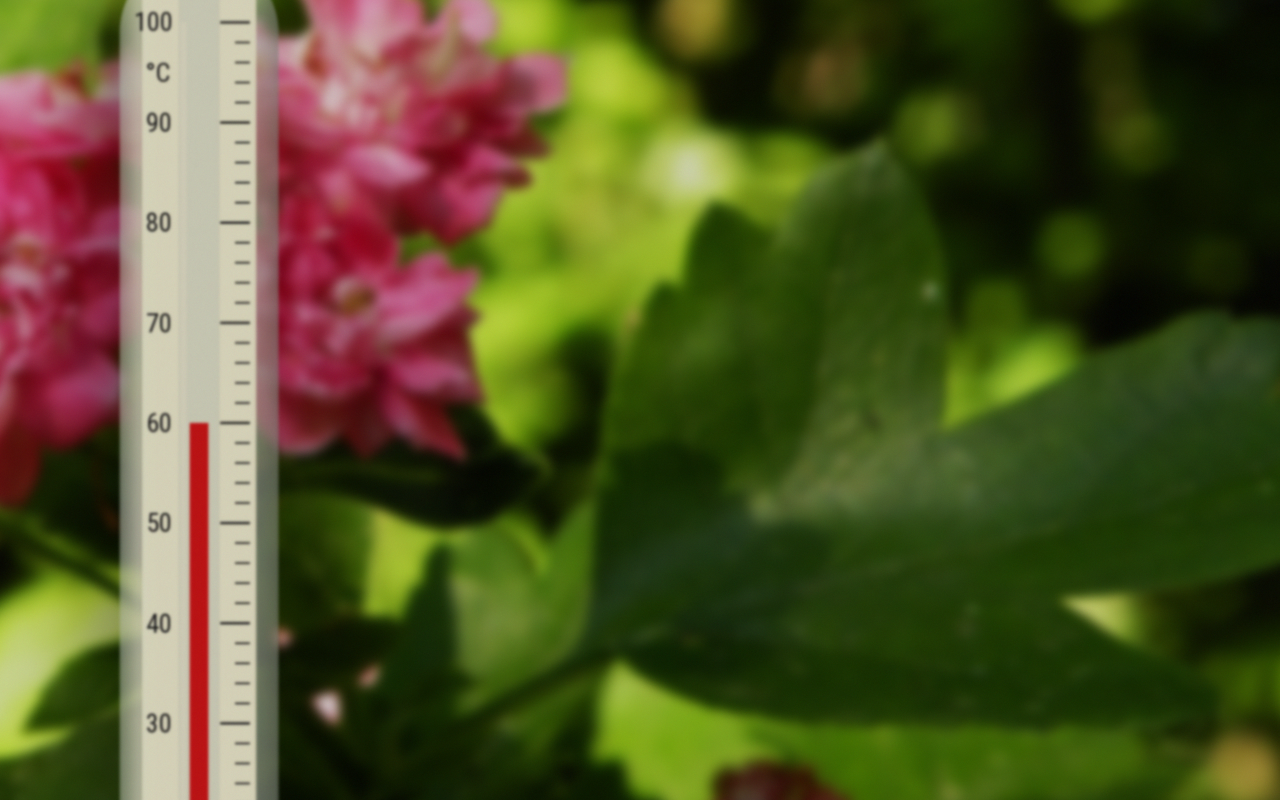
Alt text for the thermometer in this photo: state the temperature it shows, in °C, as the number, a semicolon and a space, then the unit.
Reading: 60; °C
